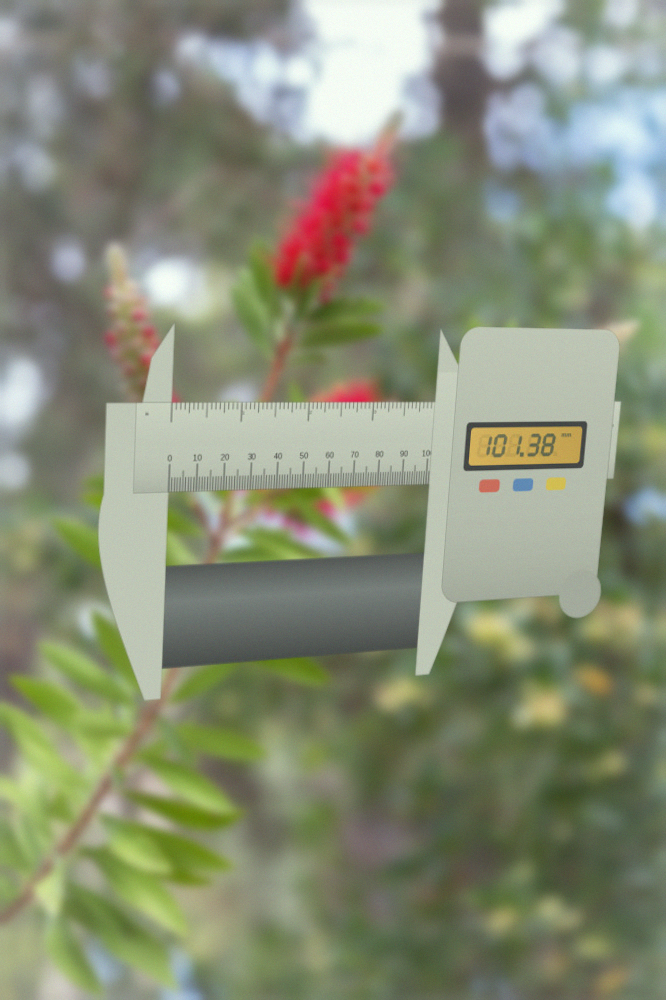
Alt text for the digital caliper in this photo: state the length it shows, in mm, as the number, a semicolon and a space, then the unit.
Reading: 101.38; mm
